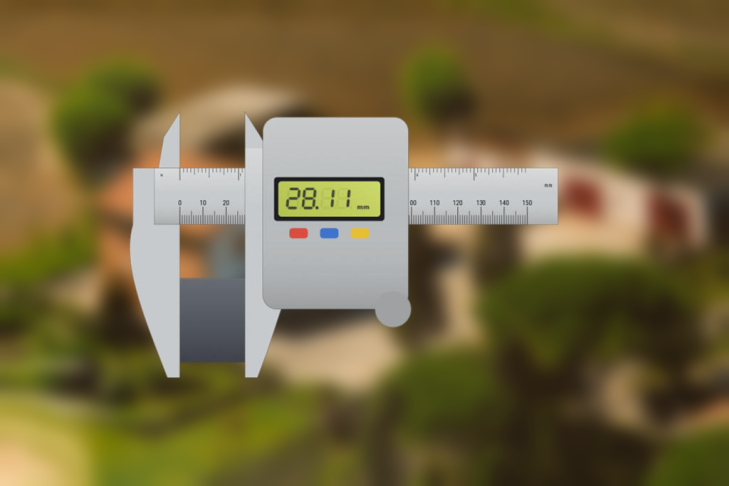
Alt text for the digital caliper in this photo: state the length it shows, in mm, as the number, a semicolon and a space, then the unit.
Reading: 28.11; mm
